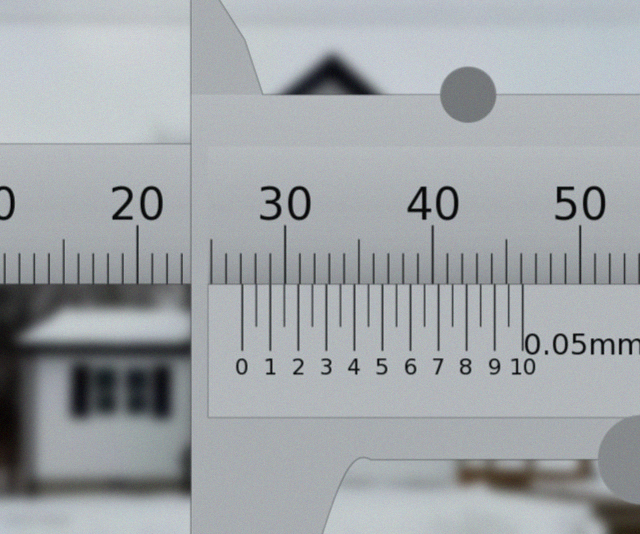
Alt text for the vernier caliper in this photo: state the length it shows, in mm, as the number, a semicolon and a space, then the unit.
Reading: 27.1; mm
